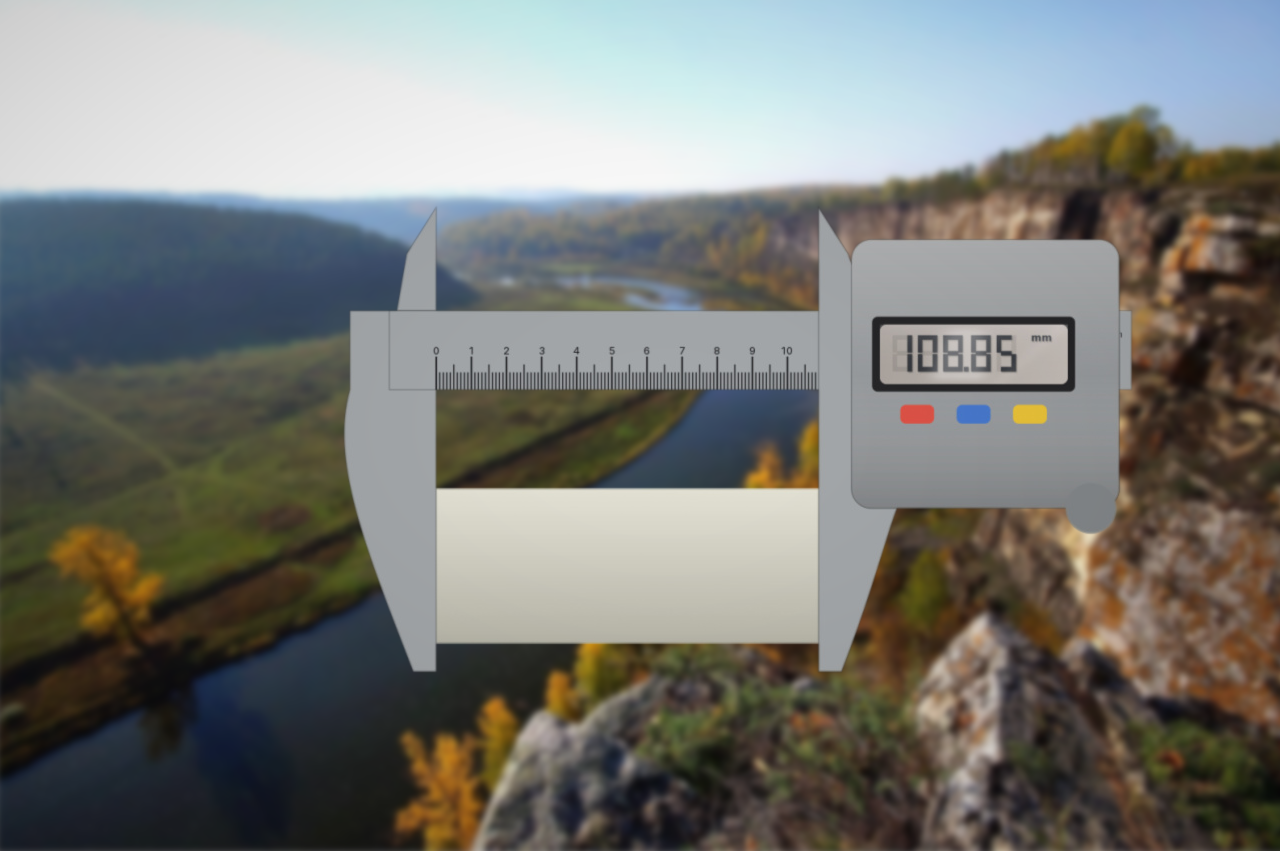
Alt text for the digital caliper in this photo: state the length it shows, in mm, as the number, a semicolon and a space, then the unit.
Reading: 108.85; mm
